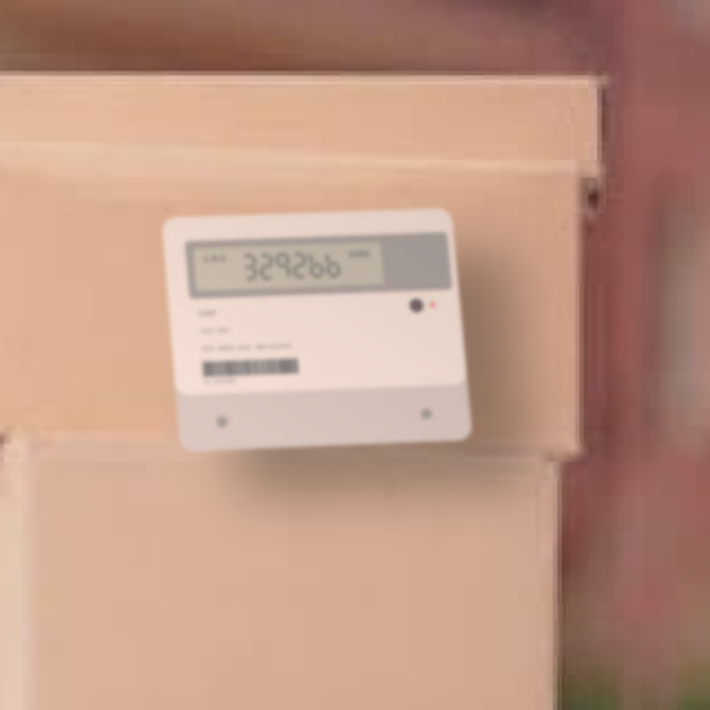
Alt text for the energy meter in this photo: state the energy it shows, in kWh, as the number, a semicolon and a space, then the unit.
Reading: 329266; kWh
